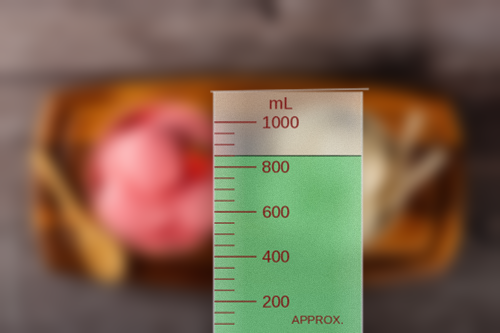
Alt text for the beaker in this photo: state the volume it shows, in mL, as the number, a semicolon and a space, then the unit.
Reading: 850; mL
